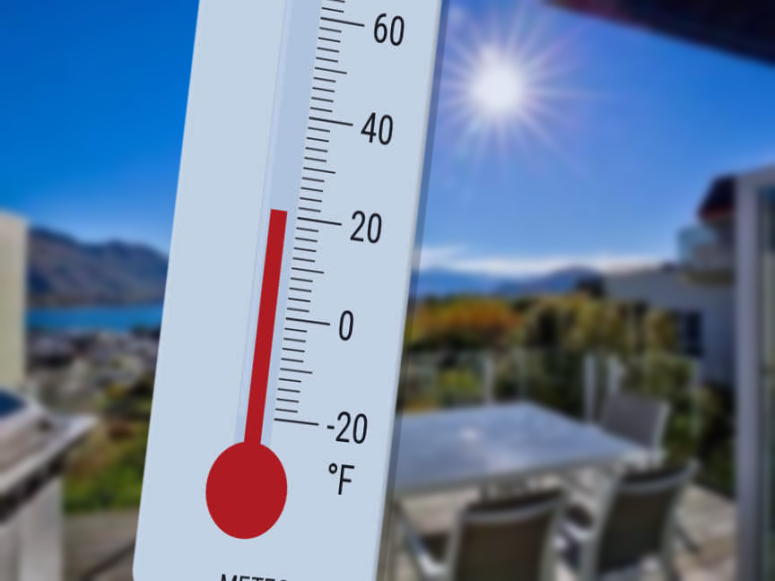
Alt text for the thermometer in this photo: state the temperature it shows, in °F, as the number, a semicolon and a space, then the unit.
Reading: 21; °F
